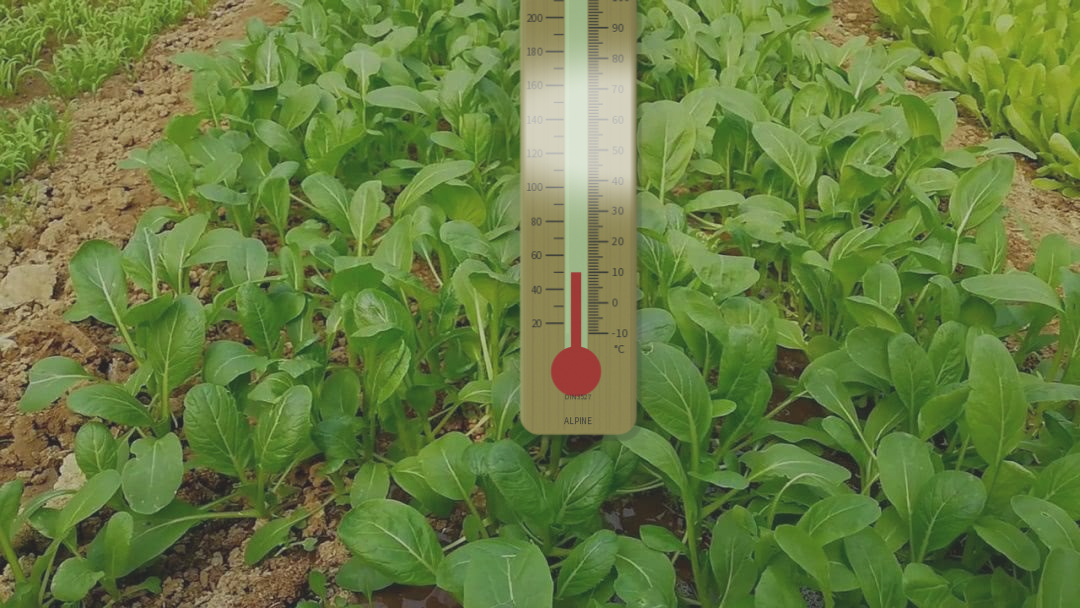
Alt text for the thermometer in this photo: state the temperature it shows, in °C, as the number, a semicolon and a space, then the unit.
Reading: 10; °C
